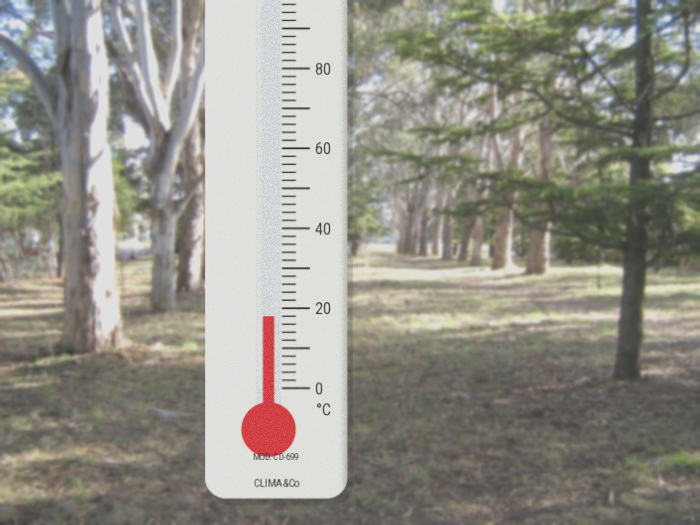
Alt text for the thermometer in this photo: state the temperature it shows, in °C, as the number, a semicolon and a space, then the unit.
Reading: 18; °C
